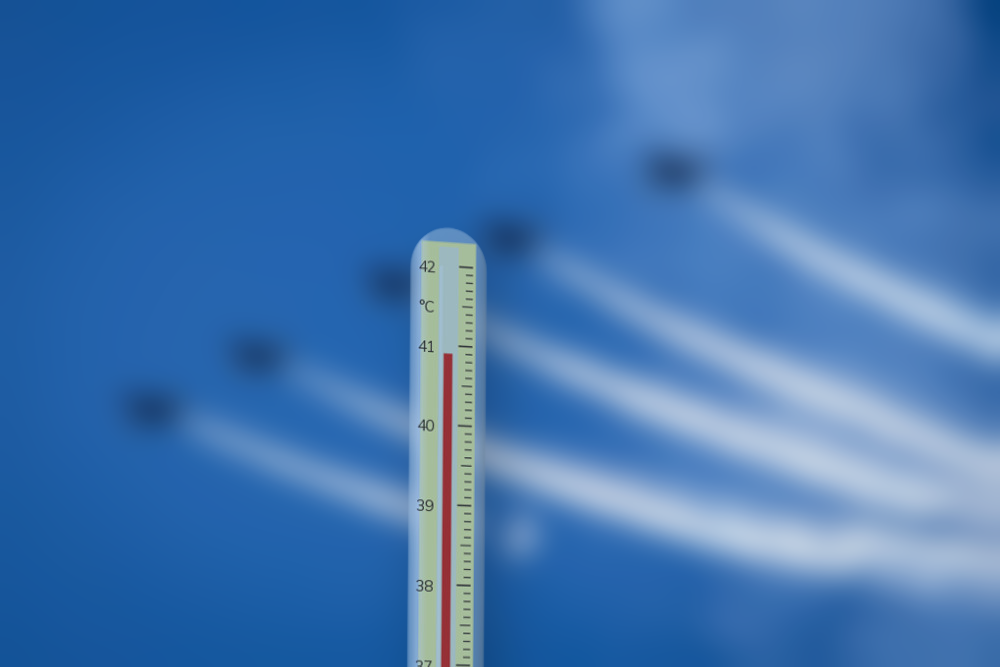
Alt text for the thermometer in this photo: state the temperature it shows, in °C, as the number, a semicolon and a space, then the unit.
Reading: 40.9; °C
